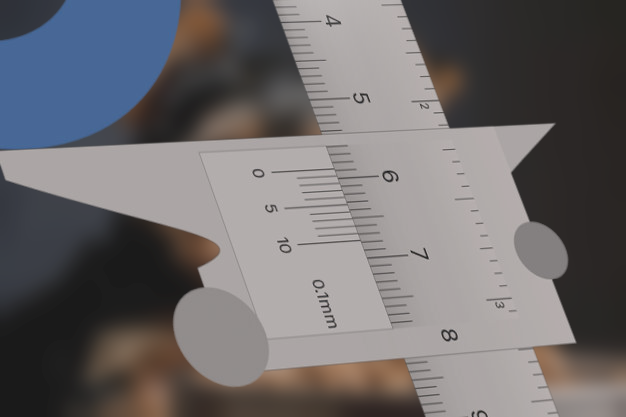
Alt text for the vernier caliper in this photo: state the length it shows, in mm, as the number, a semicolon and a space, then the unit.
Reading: 58.8; mm
